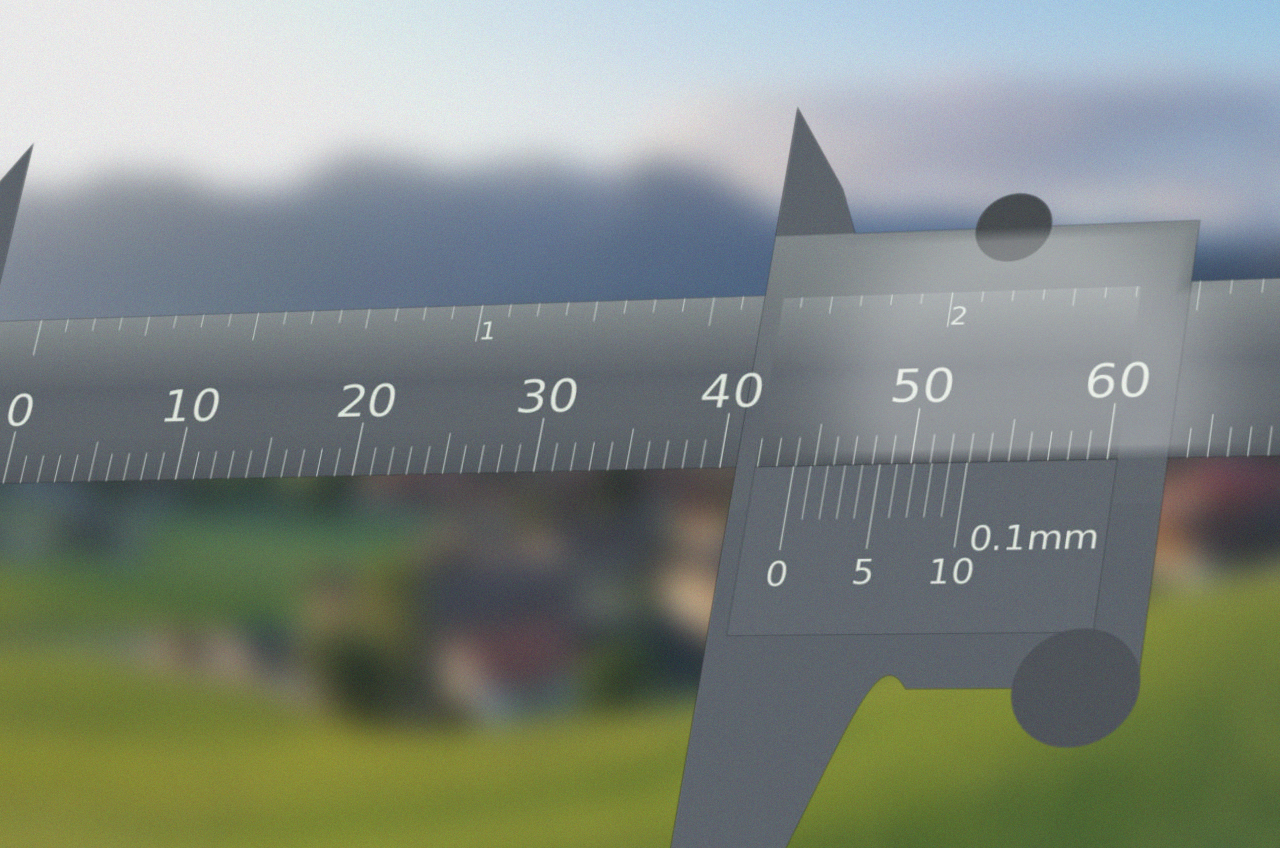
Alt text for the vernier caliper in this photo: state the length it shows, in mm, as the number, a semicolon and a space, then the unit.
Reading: 43.9; mm
